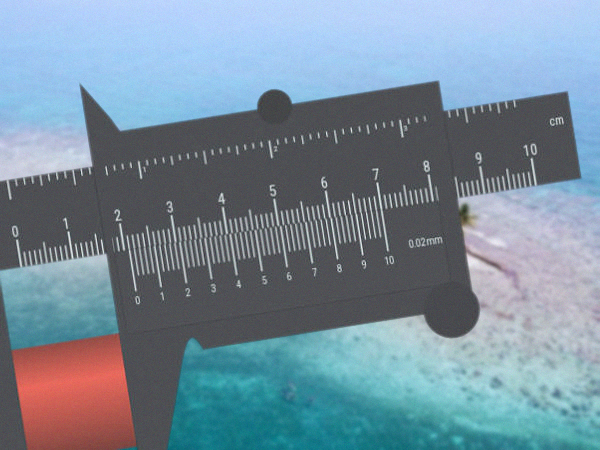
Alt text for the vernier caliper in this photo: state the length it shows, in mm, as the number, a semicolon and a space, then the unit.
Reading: 21.0; mm
